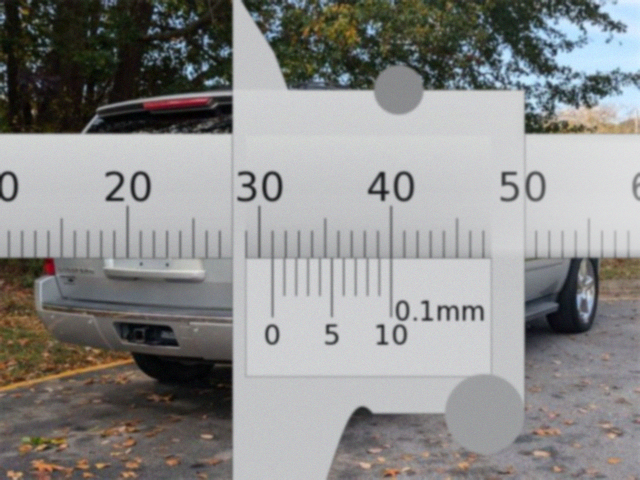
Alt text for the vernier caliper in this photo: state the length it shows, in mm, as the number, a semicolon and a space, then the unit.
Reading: 31.0; mm
